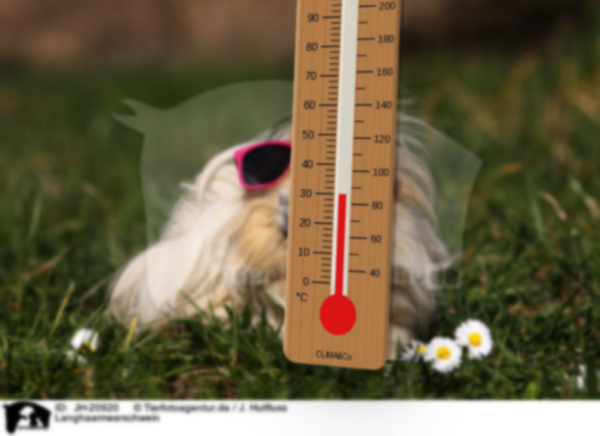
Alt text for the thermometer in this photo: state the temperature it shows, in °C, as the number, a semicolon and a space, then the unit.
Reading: 30; °C
